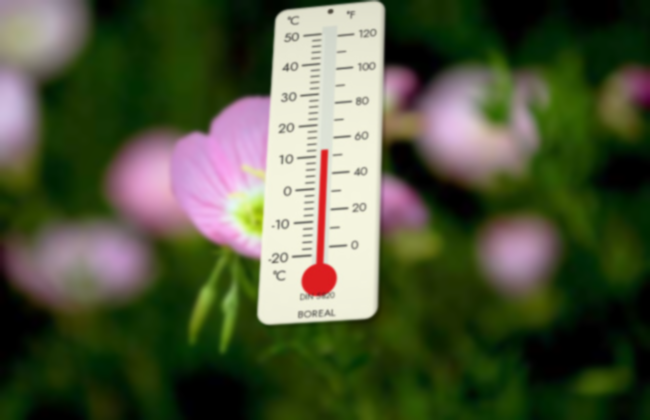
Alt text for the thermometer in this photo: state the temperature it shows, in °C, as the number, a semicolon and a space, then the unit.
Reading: 12; °C
